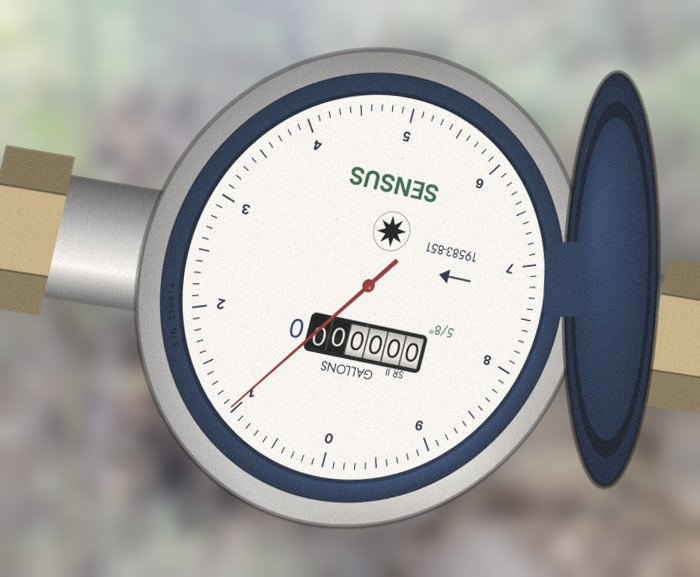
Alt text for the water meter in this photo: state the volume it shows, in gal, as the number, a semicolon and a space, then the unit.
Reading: 1.0; gal
